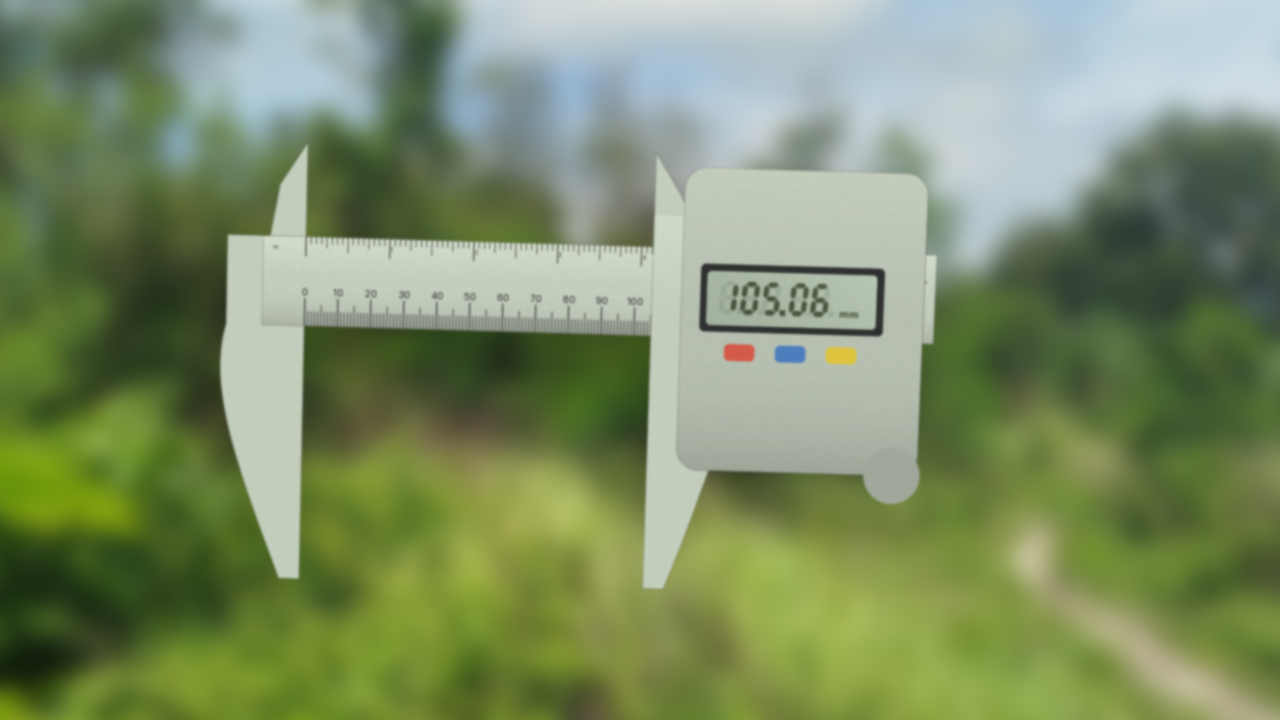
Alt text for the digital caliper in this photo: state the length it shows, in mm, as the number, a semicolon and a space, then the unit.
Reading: 105.06; mm
